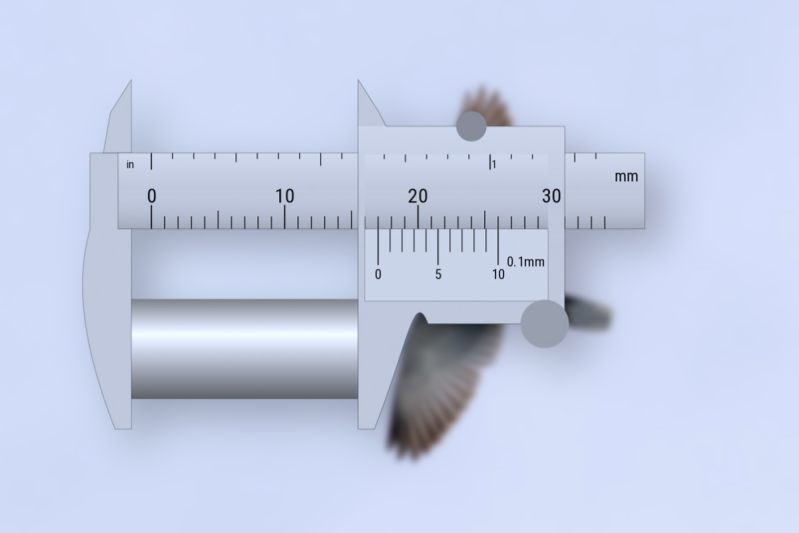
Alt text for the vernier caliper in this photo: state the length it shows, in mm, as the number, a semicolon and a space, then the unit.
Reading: 17.0; mm
